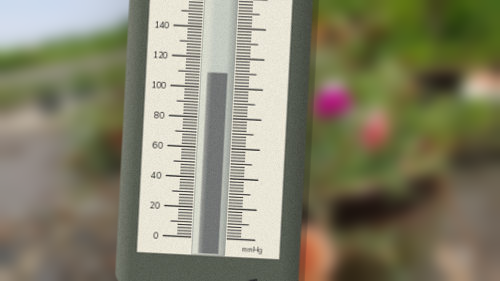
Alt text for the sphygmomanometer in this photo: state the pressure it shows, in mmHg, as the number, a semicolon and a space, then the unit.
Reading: 110; mmHg
